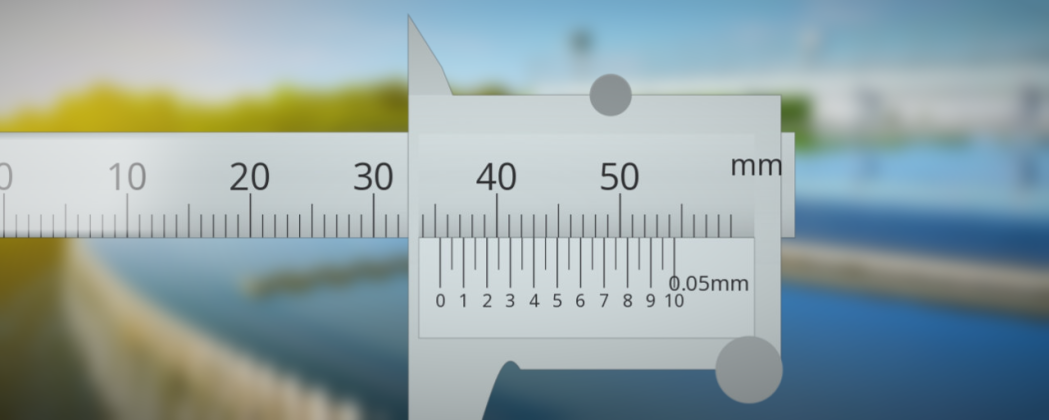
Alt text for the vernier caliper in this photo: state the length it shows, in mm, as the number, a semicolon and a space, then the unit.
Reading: 35.4; mm
